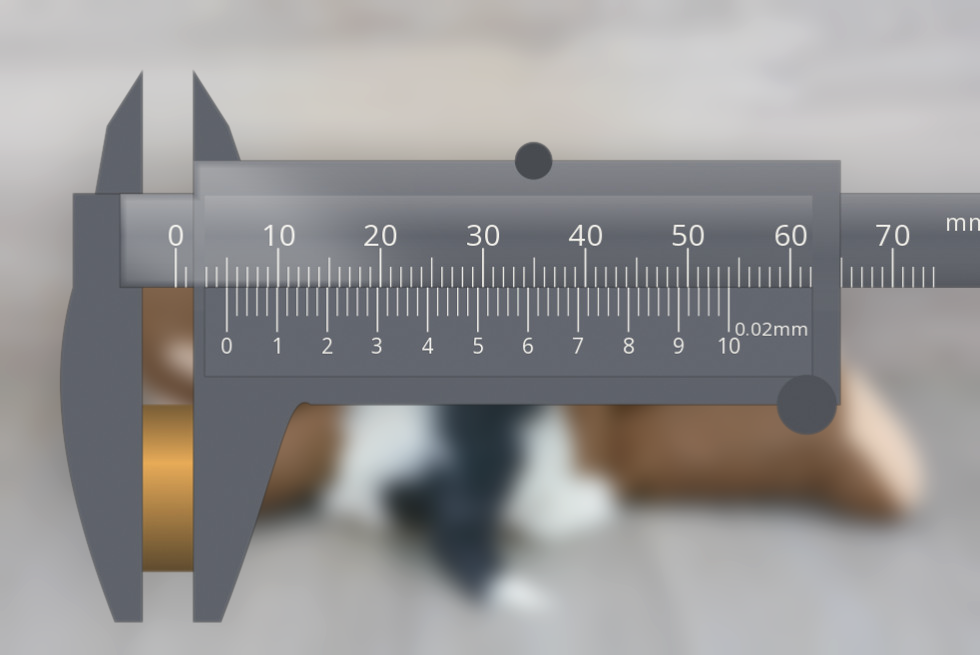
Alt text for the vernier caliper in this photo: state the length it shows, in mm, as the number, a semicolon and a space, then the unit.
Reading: 5.0; mm
